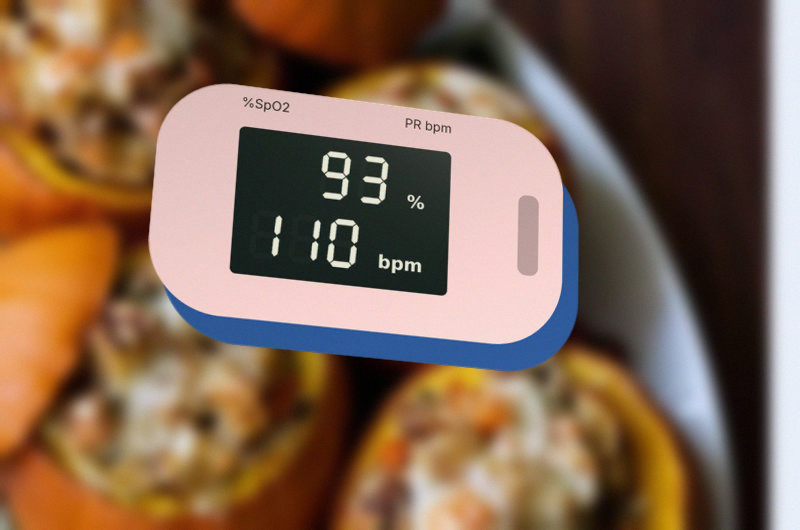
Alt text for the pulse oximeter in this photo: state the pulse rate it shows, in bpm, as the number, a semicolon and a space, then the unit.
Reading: 110; bpm
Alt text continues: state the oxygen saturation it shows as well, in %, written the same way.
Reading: 93; %
